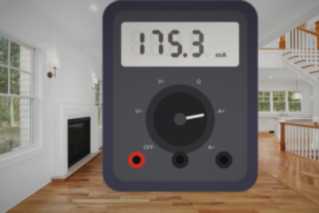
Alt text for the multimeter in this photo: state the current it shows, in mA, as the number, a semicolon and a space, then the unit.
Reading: 175.3; mA
